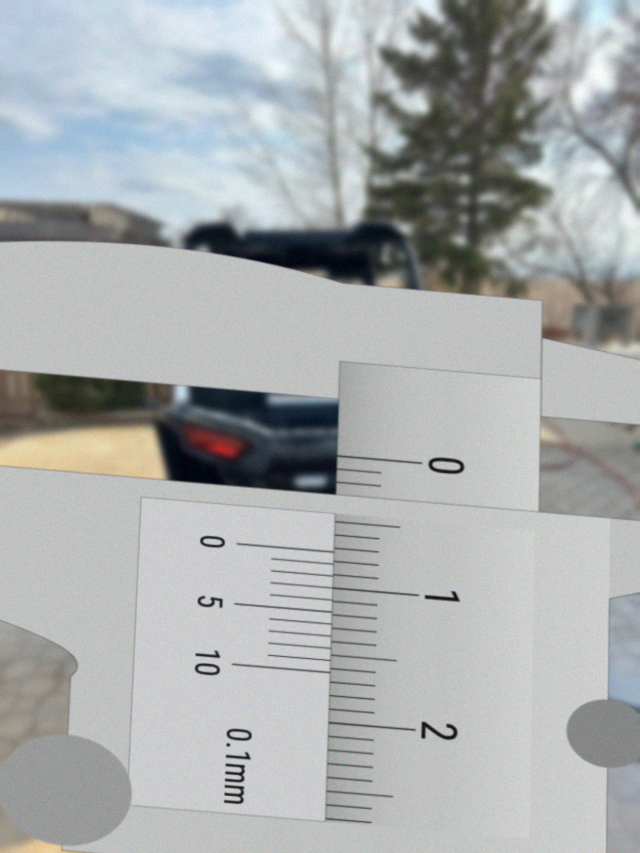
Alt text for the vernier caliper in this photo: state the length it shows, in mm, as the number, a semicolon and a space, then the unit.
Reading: 7.3; mm
